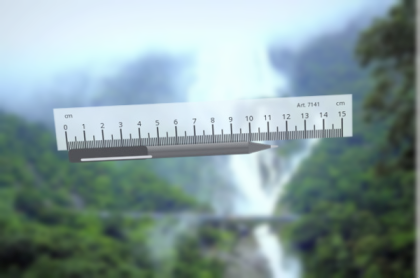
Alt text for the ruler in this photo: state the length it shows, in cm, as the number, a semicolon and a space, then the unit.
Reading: 11.5; cm
